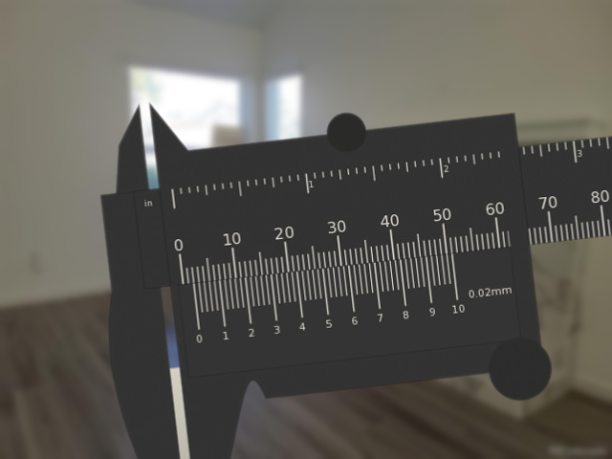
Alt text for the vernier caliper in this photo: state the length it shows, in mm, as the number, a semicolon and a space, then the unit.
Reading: 2.0; mm
